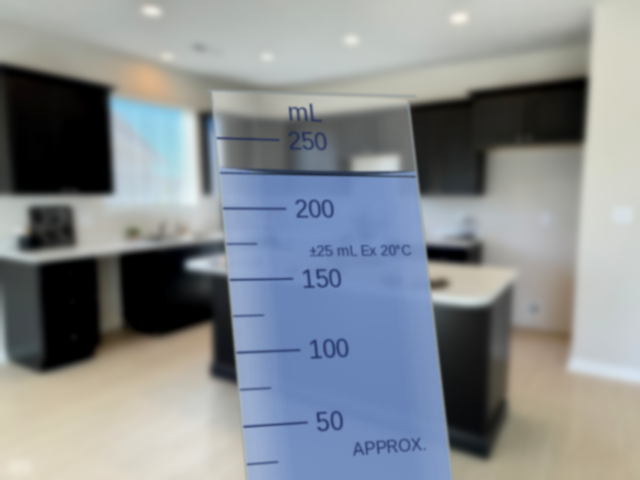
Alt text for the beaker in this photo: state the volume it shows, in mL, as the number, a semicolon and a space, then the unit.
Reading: 225; mL
